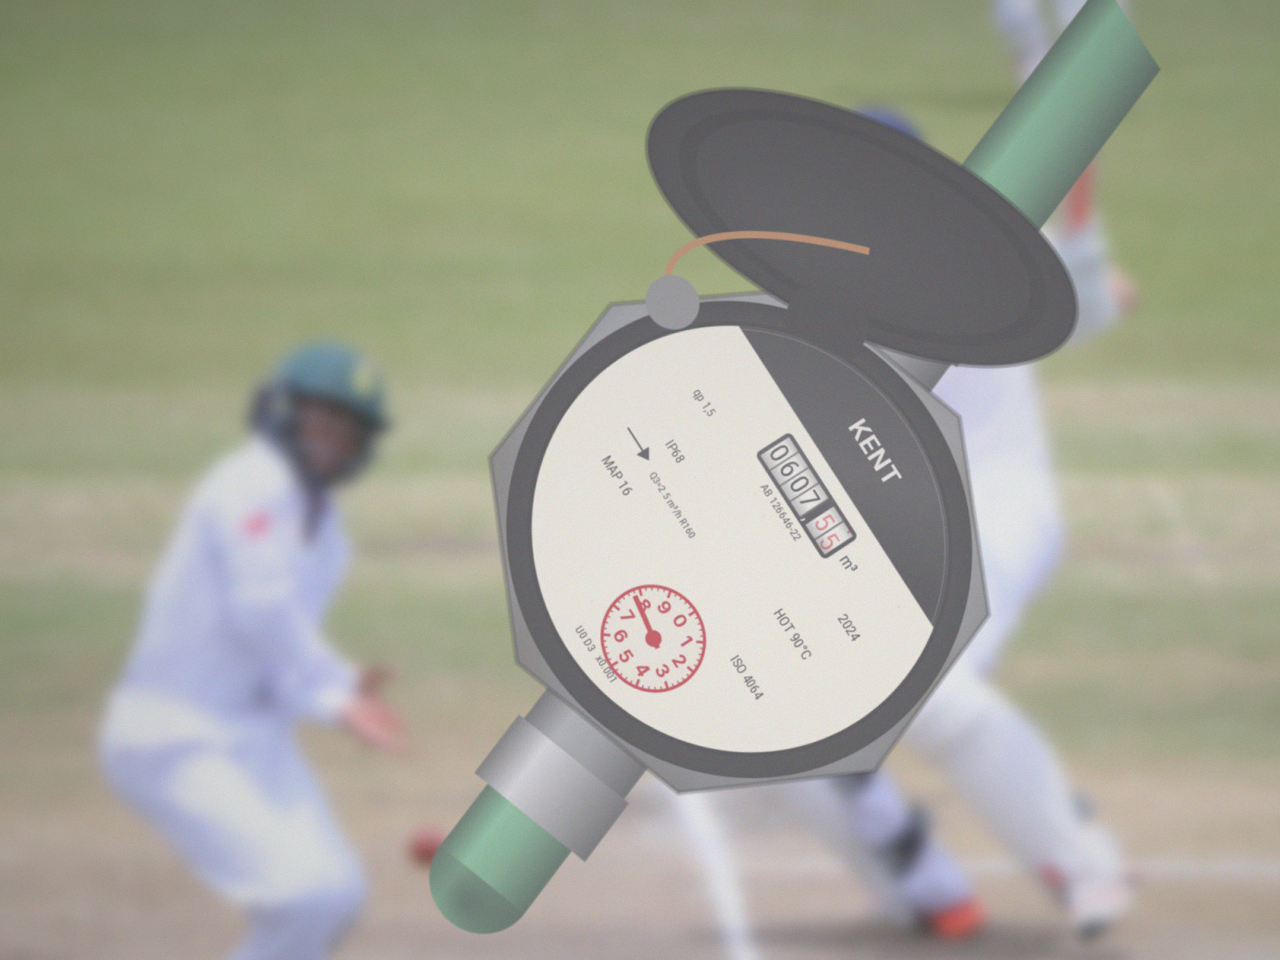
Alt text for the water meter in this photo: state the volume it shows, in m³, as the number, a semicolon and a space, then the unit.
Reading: 607.547; m³
